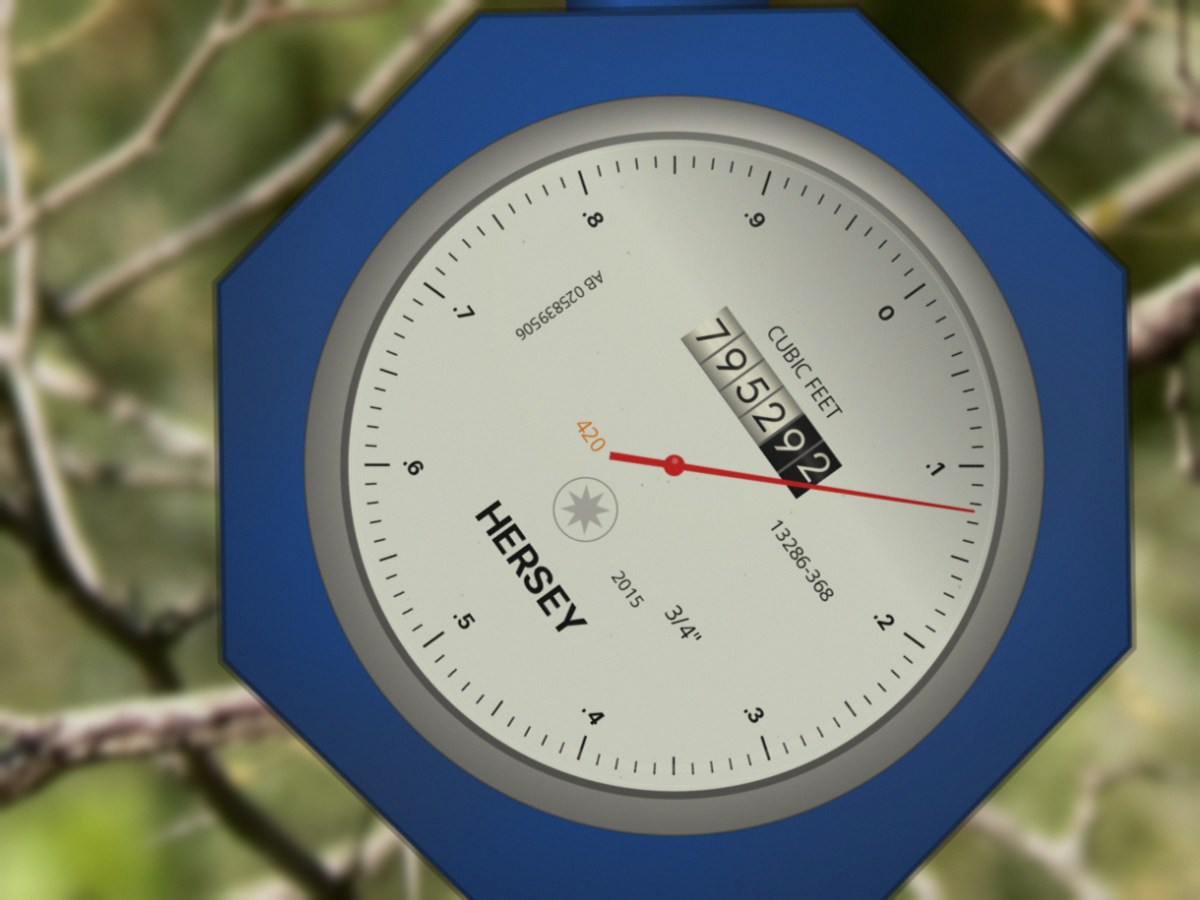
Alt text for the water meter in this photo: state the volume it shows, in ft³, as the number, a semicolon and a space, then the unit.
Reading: 795292.12; ft³
